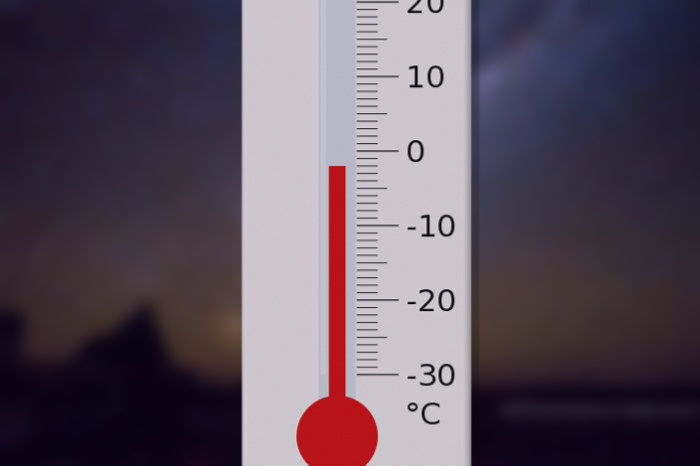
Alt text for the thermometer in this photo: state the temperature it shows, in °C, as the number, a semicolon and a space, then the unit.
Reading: -2; °C
